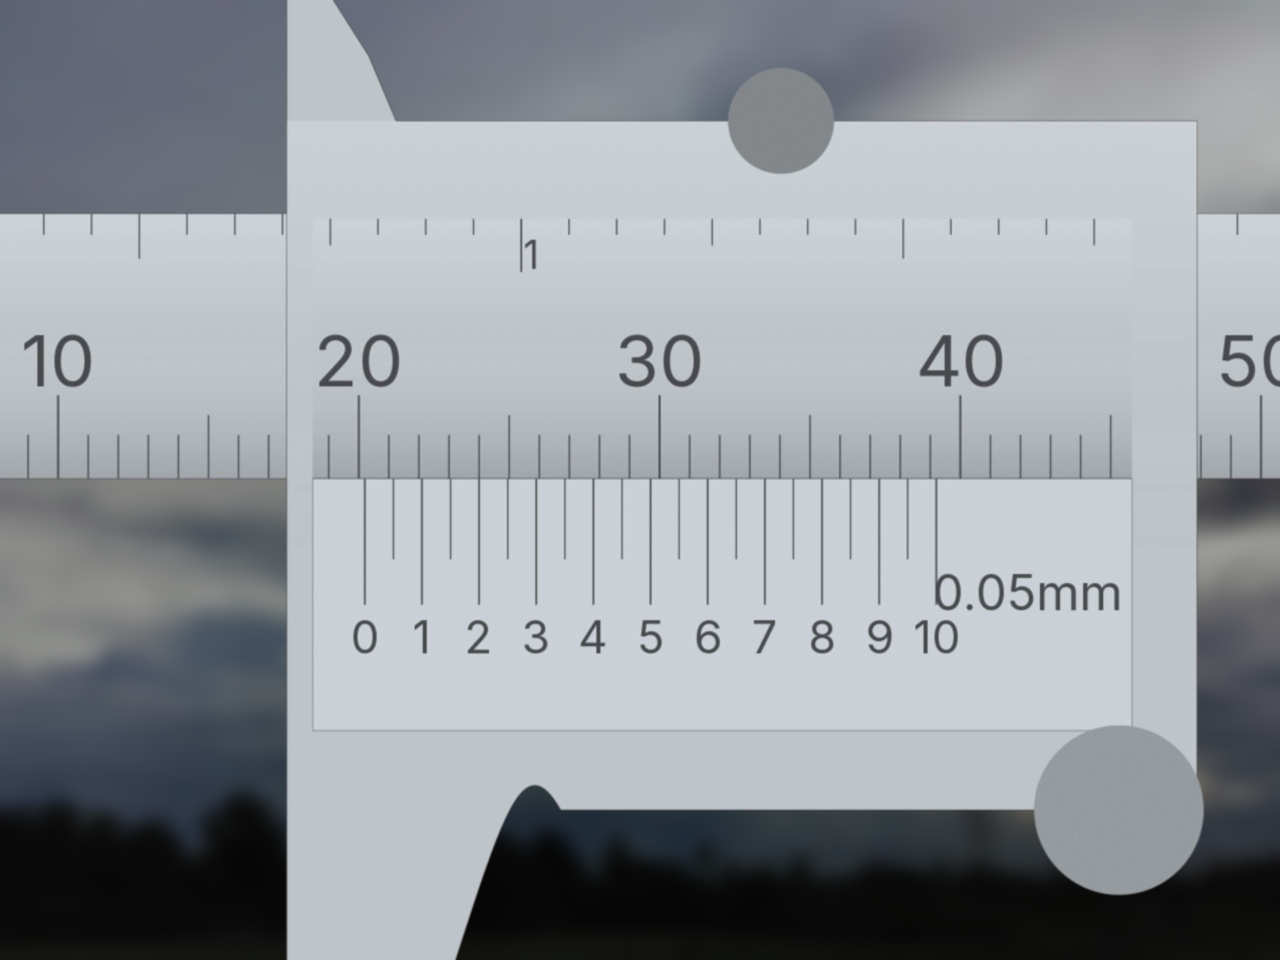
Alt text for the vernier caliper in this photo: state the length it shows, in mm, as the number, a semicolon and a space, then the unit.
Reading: 20.20; mm
